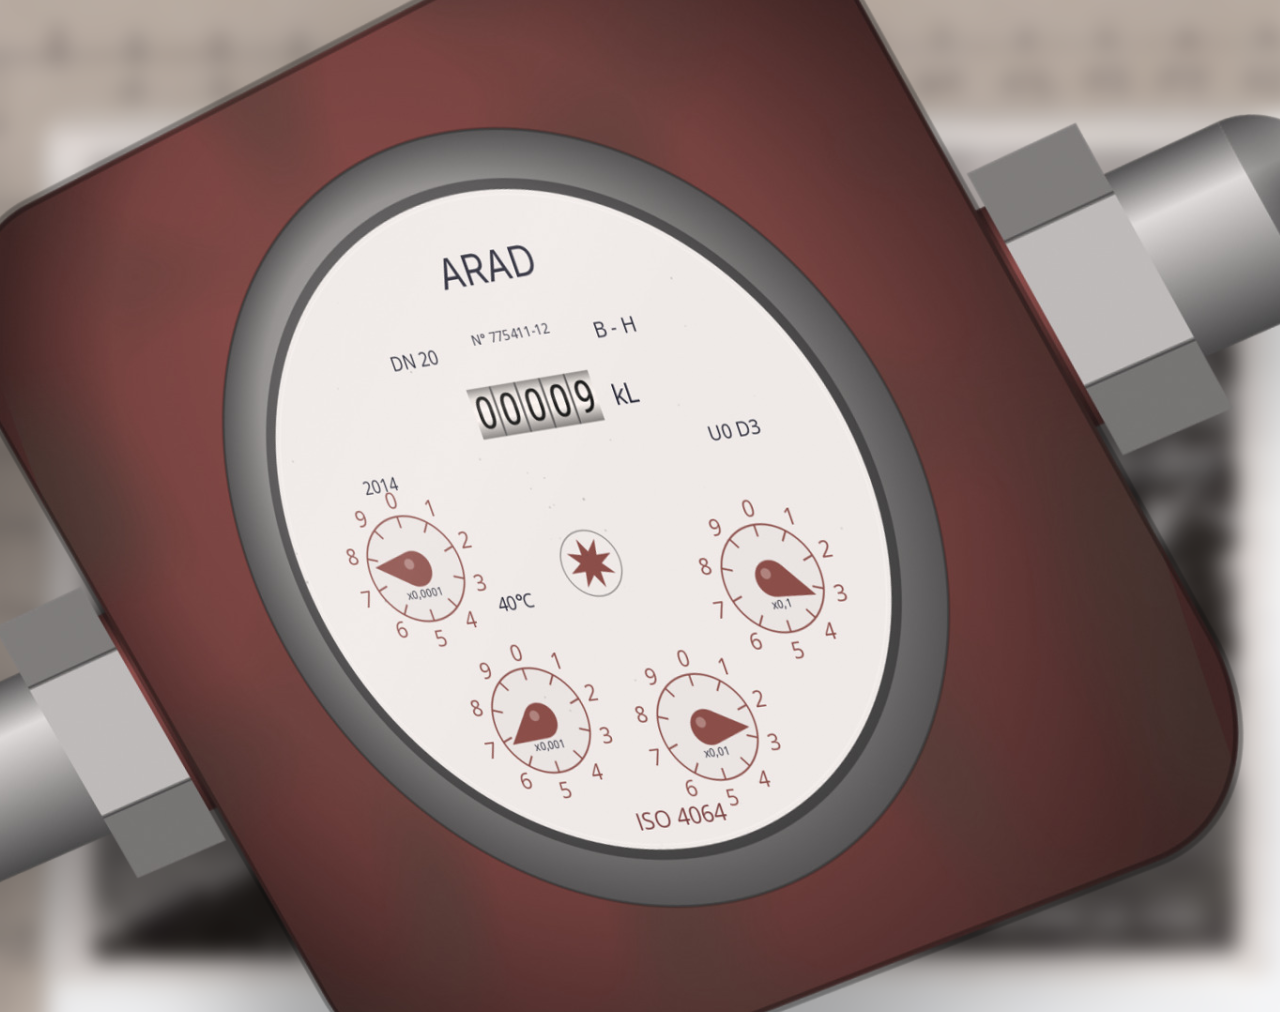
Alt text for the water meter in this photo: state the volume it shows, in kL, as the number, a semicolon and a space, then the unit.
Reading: 9.3267; kL
